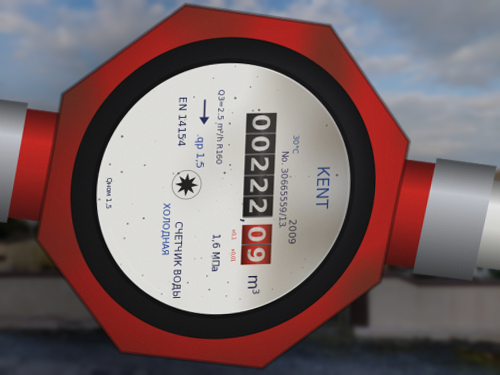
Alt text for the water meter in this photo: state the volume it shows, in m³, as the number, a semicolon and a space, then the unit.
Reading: 222.09; m³
